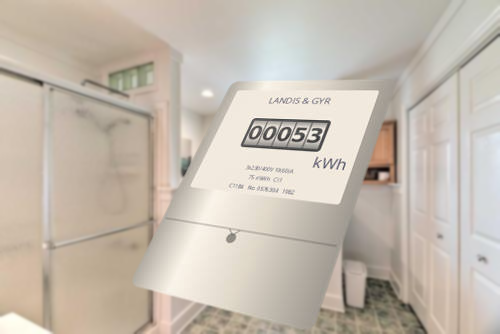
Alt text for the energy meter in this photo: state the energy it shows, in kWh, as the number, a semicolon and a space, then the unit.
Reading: 53; kWh
